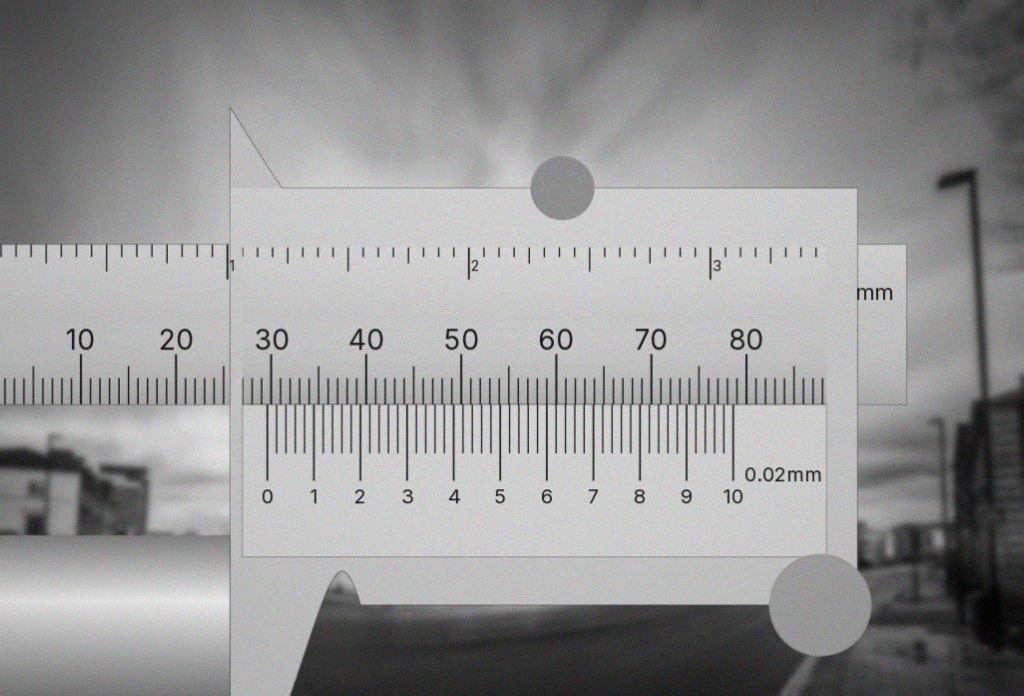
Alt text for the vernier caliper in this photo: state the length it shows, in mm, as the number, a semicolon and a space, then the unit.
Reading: 29.6; mm
